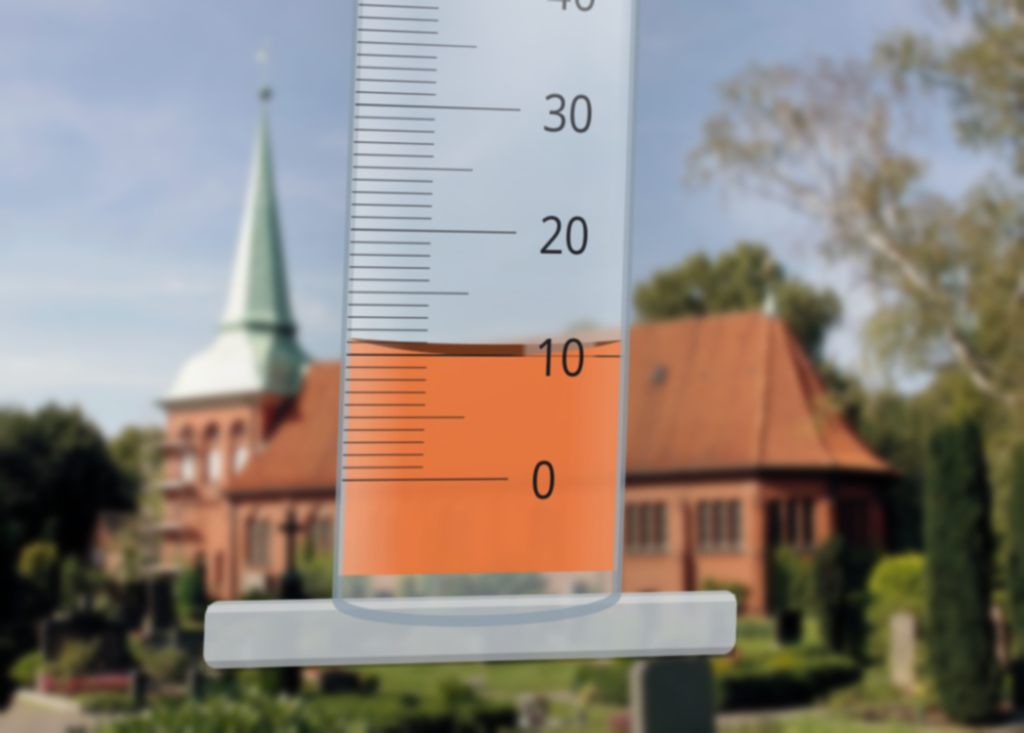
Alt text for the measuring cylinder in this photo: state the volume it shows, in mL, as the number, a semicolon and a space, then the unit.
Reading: 10; mL
